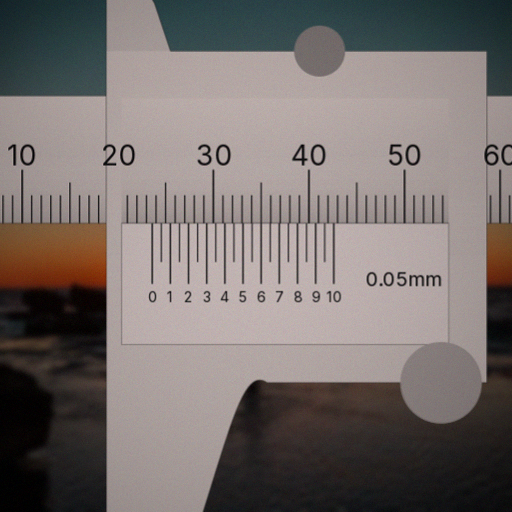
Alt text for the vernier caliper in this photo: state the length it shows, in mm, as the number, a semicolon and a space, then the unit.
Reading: 23.6; mm
